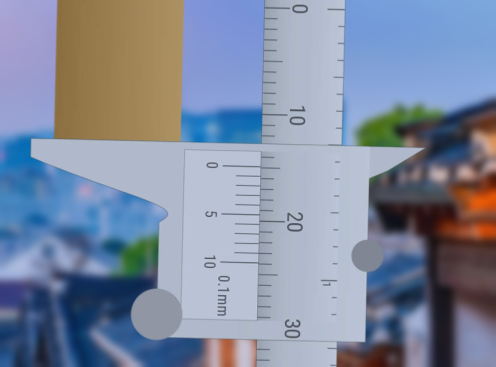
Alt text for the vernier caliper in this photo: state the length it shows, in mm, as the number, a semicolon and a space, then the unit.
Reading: 14.9; mm
